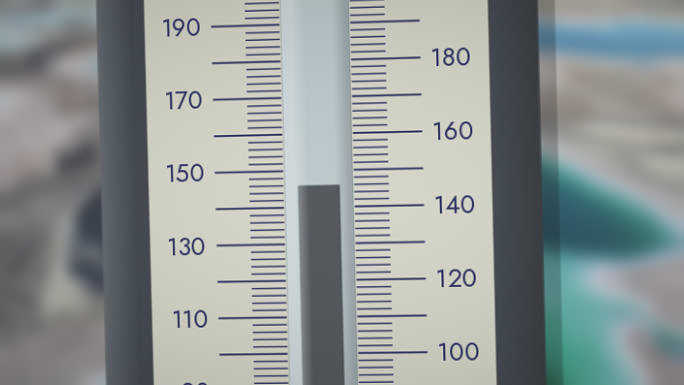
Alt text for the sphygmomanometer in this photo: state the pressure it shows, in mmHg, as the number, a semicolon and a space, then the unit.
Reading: 146; mmHg
